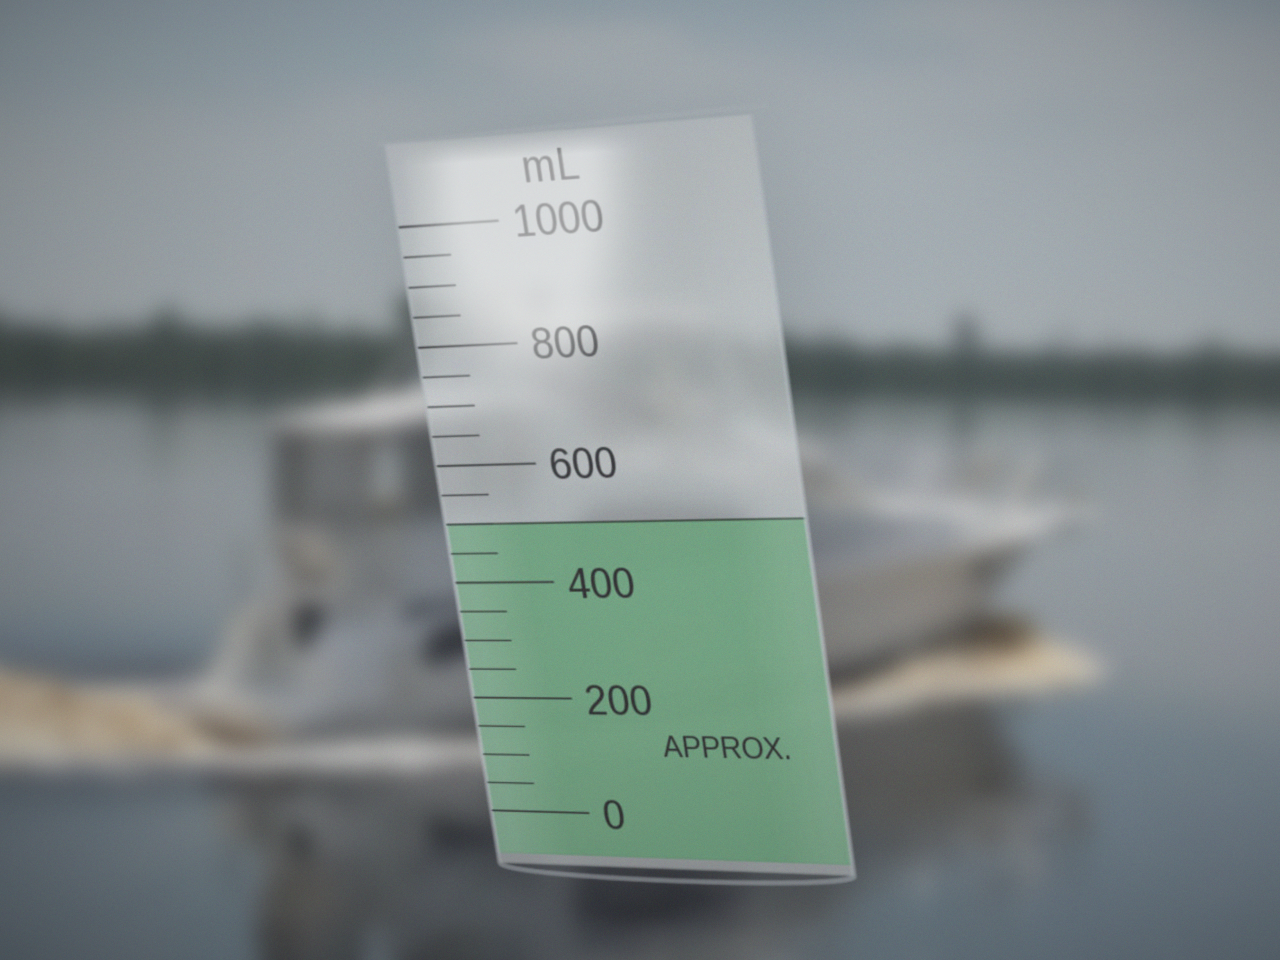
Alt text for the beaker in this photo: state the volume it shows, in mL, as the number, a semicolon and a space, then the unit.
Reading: 500; mL
